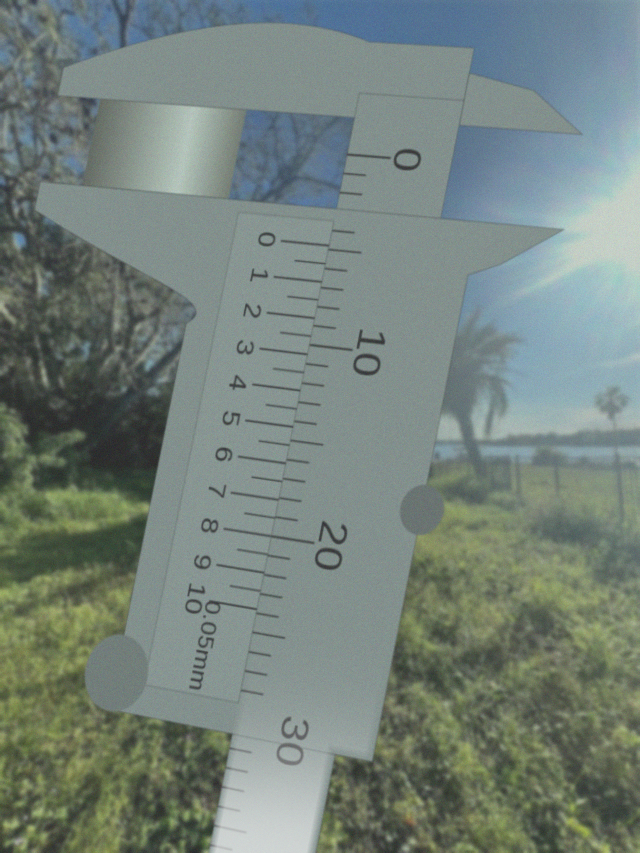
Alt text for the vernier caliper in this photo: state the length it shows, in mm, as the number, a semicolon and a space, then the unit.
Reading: 4.8; mm
